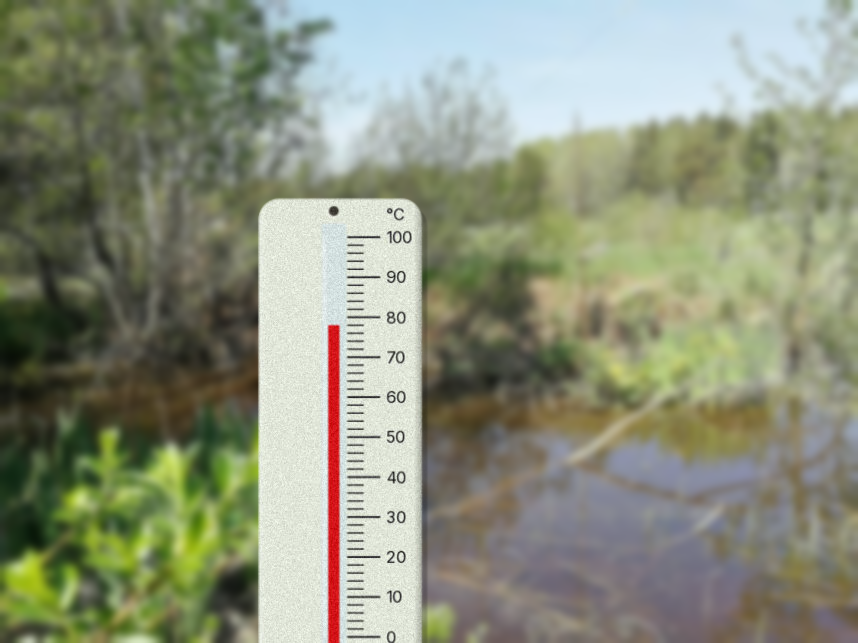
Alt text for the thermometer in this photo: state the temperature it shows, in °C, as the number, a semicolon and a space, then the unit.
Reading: 78; °C
